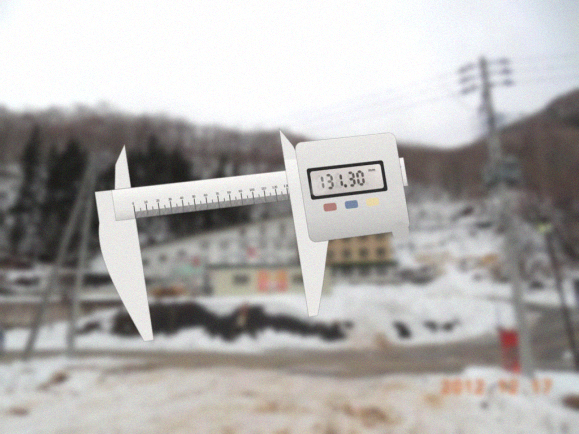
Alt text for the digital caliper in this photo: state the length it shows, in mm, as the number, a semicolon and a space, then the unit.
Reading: 131.30; mm
